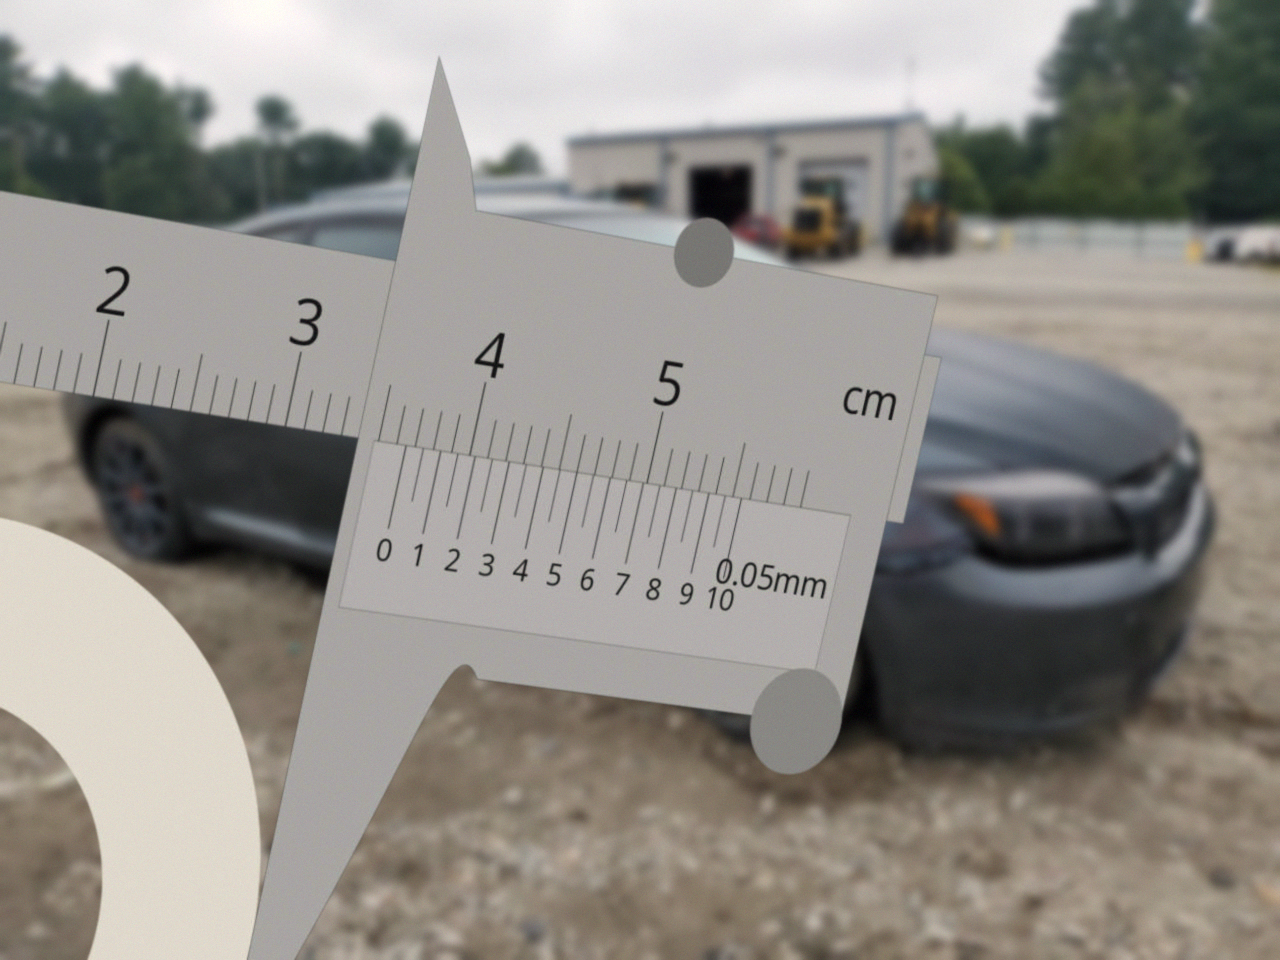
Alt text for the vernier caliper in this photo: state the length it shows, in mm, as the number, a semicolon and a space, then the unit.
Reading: 36.5; mm
